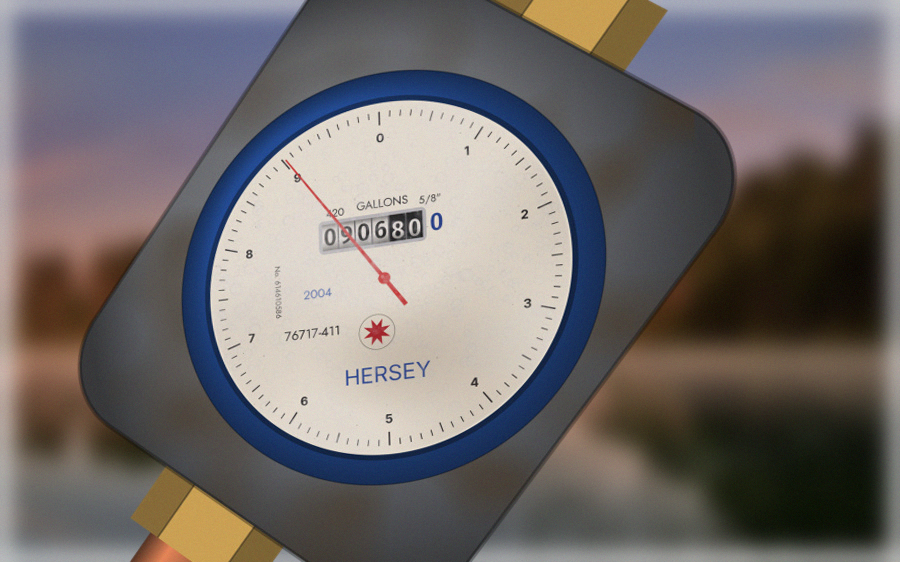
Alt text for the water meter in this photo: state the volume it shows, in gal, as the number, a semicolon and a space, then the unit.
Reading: 906799.0; gal
